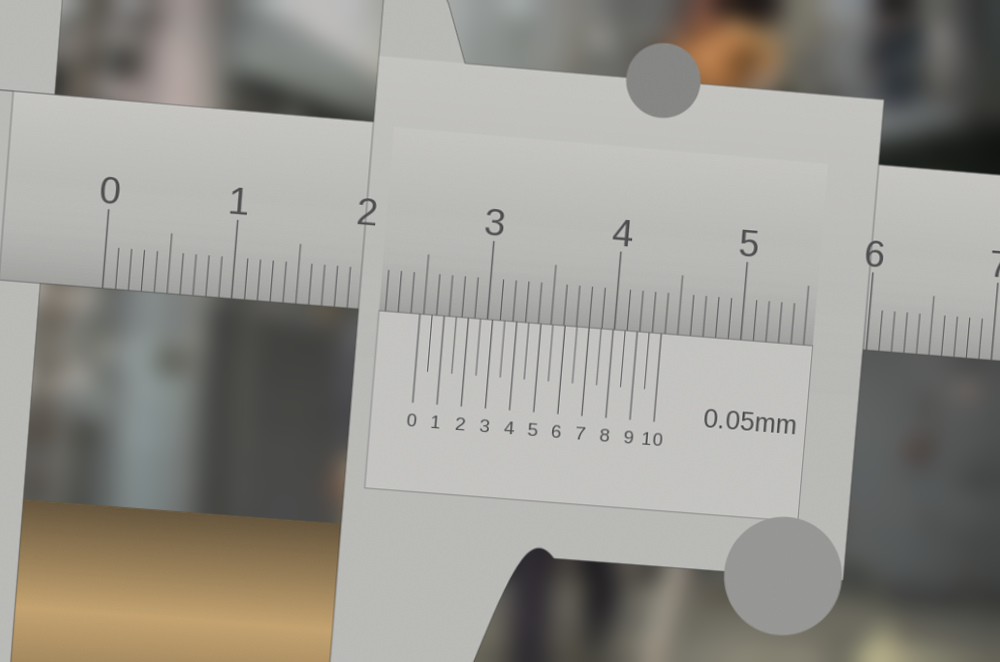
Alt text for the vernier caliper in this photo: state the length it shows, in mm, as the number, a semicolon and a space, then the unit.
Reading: 24.7; mm
